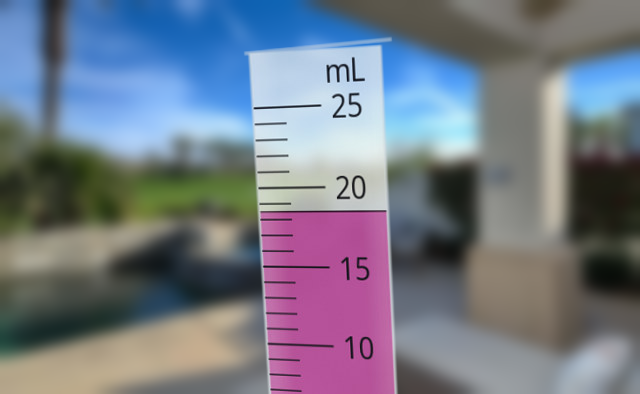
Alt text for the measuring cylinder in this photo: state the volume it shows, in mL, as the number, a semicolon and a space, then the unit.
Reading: 18.5; mL
